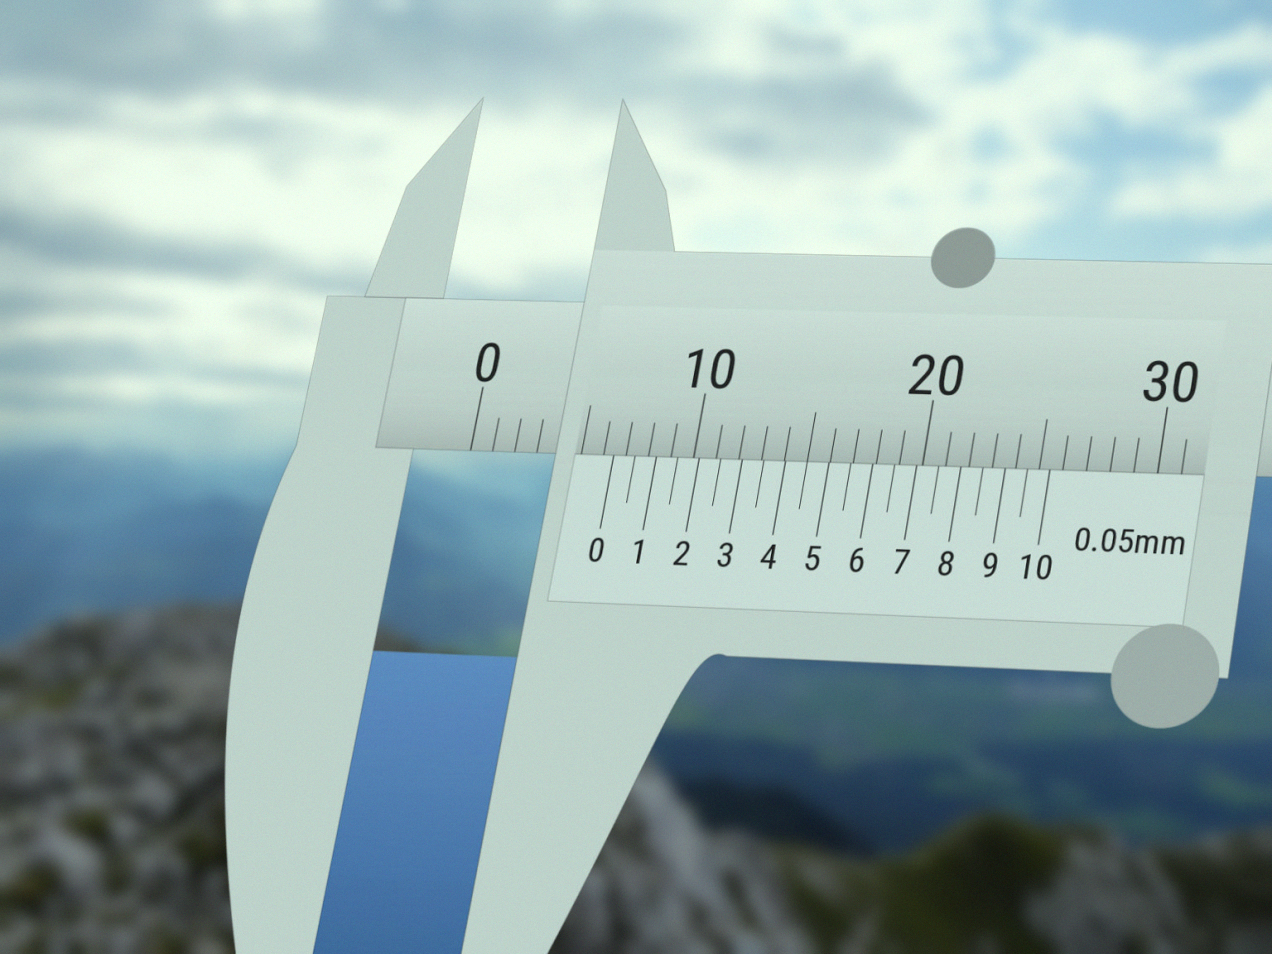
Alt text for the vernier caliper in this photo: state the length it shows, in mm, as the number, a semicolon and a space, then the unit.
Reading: 6.45; mm
